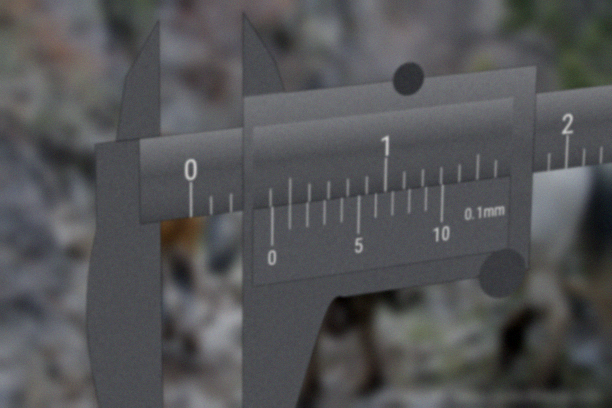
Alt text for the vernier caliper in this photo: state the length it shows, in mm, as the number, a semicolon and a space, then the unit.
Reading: 4.1; mm
